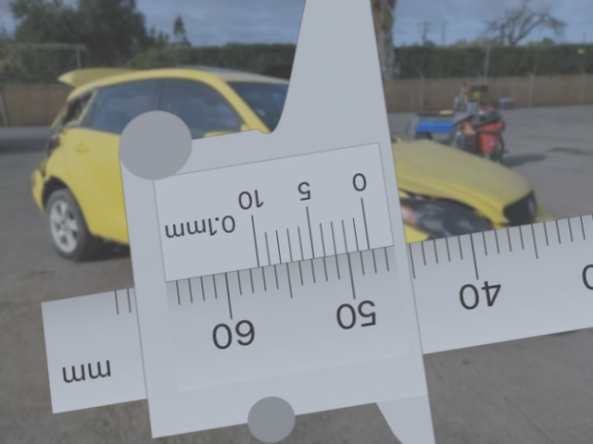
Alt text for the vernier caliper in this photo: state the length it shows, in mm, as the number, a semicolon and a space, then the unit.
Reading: 48.3; mm
